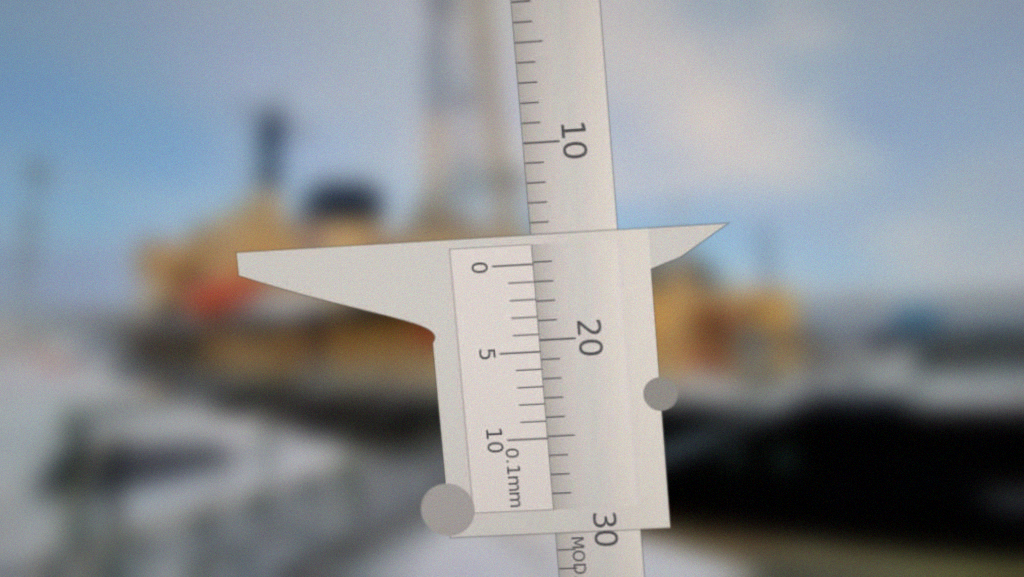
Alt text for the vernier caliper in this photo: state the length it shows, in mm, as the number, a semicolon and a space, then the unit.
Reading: 16.1; mm
